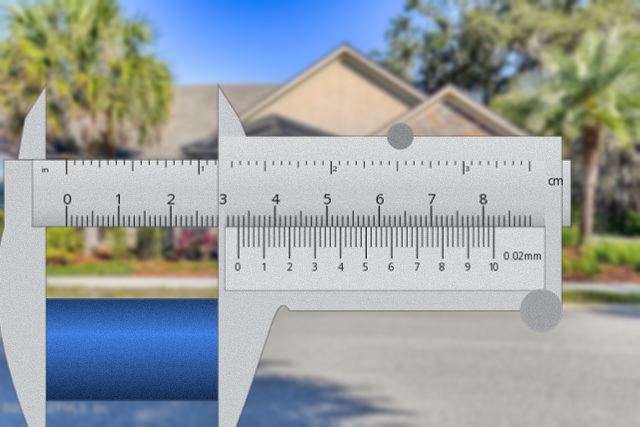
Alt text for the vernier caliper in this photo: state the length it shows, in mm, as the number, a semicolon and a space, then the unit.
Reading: 33.0; mm
